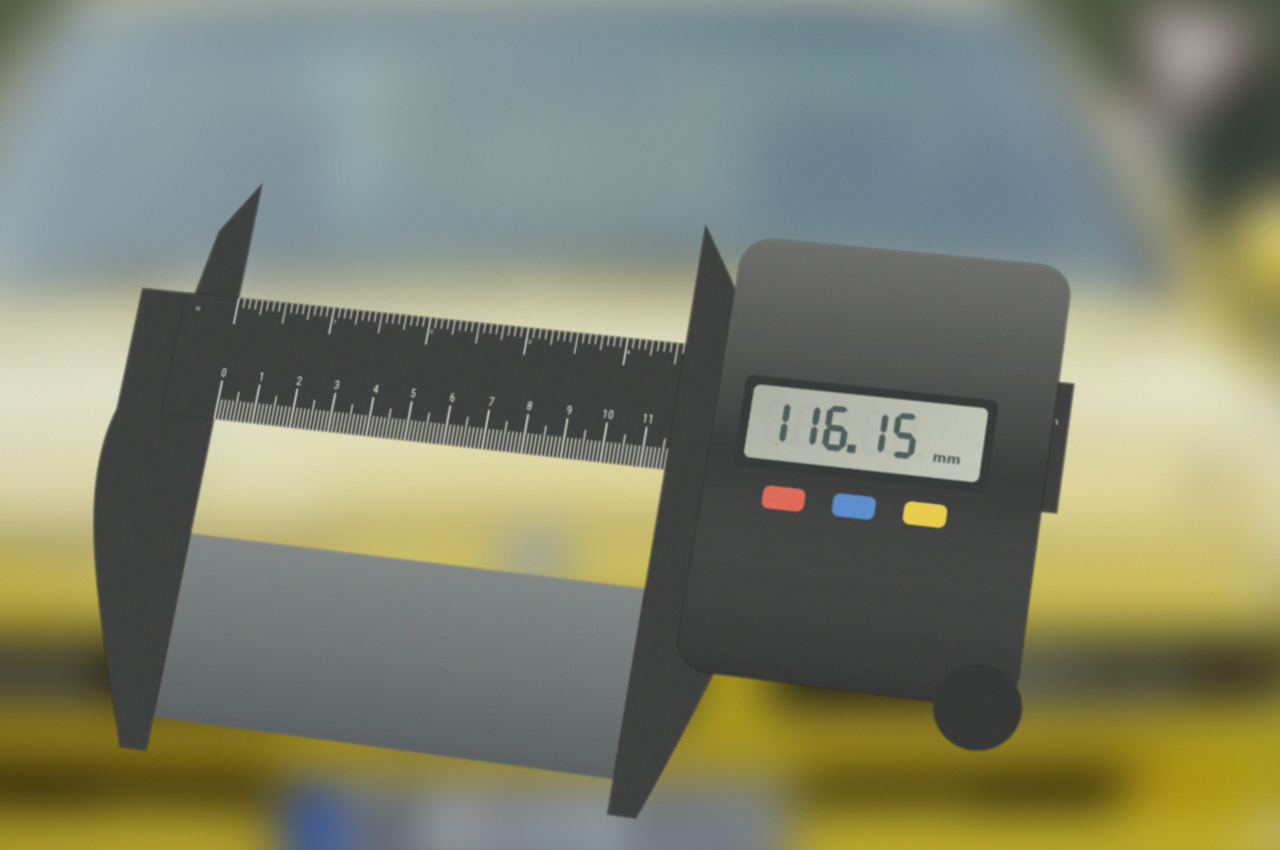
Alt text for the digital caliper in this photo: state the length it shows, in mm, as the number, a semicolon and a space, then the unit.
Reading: 116.15; mm
